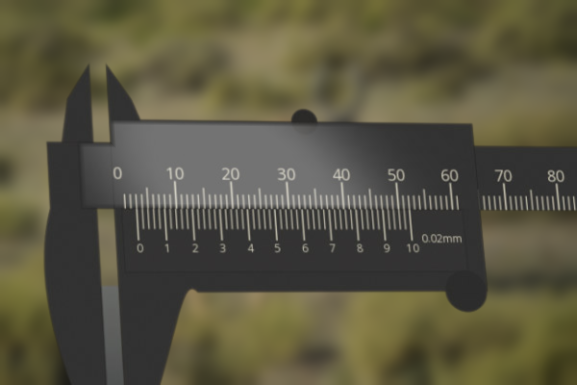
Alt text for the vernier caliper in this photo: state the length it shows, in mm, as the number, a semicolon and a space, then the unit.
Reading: 3.0; mm
